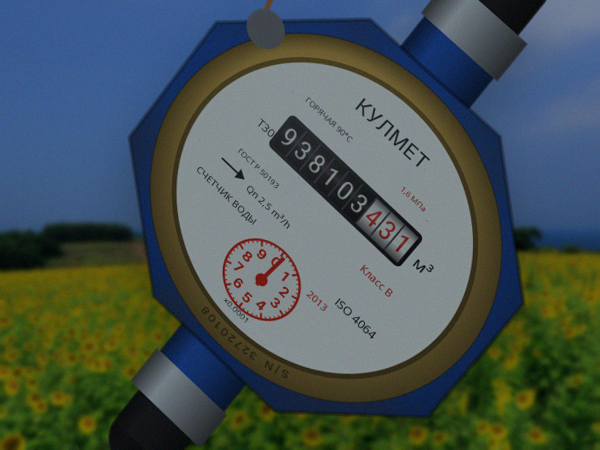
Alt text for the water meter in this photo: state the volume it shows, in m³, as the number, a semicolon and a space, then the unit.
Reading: 938103.4310; m³
